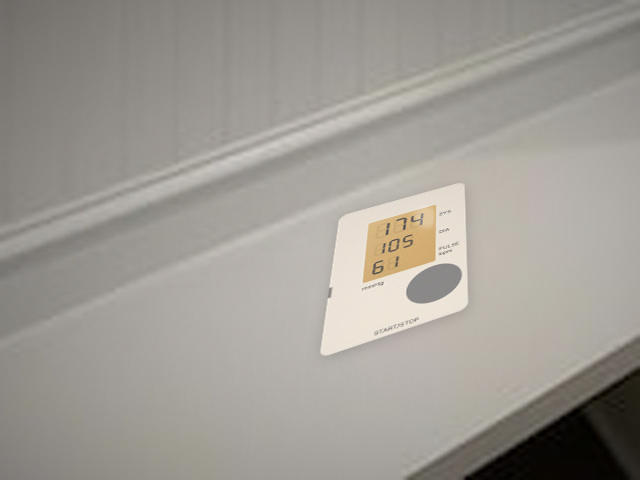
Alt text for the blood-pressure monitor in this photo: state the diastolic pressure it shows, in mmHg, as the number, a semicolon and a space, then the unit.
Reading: 105; mmHg
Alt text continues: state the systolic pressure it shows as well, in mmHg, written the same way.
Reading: 174; mmHg
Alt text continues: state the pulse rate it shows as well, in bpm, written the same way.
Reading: 61; bpm
